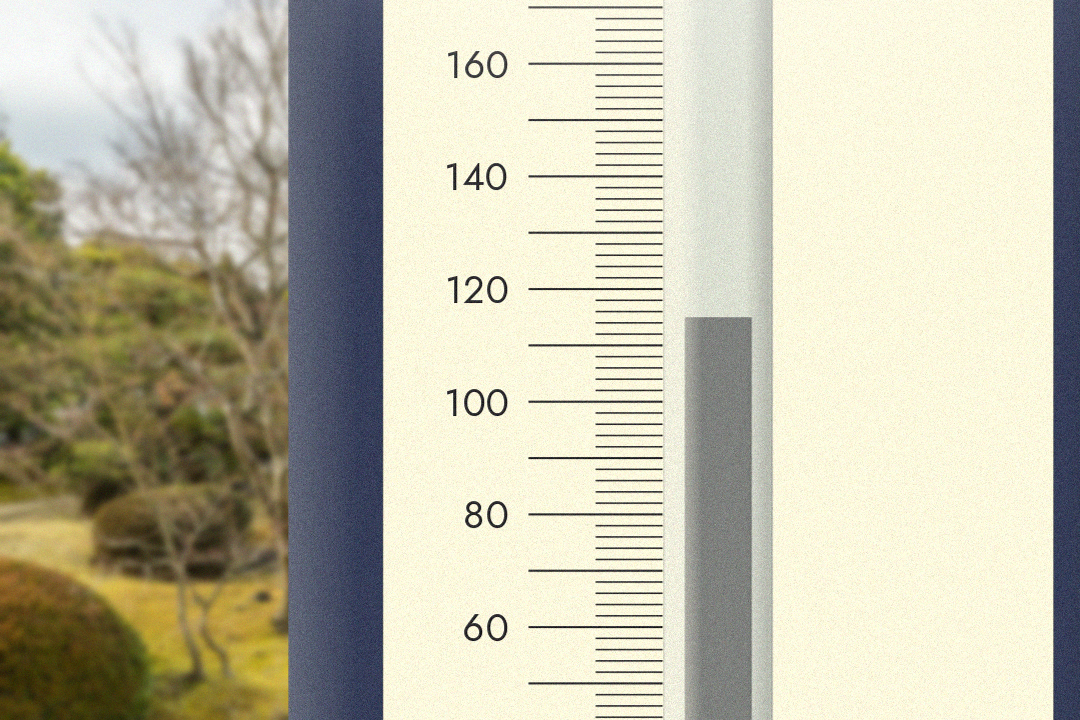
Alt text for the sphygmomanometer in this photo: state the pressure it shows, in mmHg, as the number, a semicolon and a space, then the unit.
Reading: 115; mmHg
